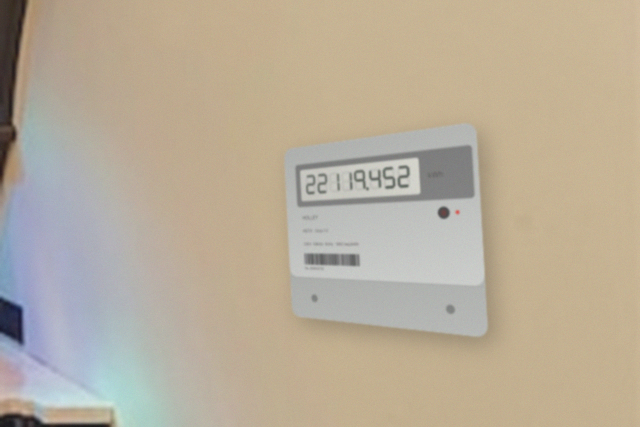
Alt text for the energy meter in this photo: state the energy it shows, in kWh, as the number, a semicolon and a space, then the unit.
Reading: 22119.452; kWh
